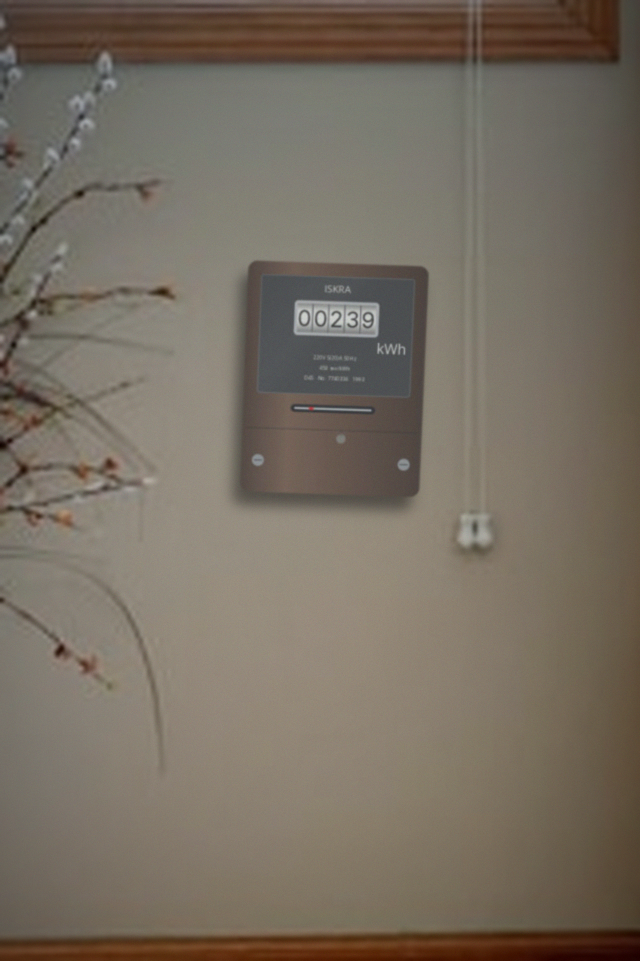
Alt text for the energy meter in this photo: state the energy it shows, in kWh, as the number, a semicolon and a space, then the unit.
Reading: 239; kWh
